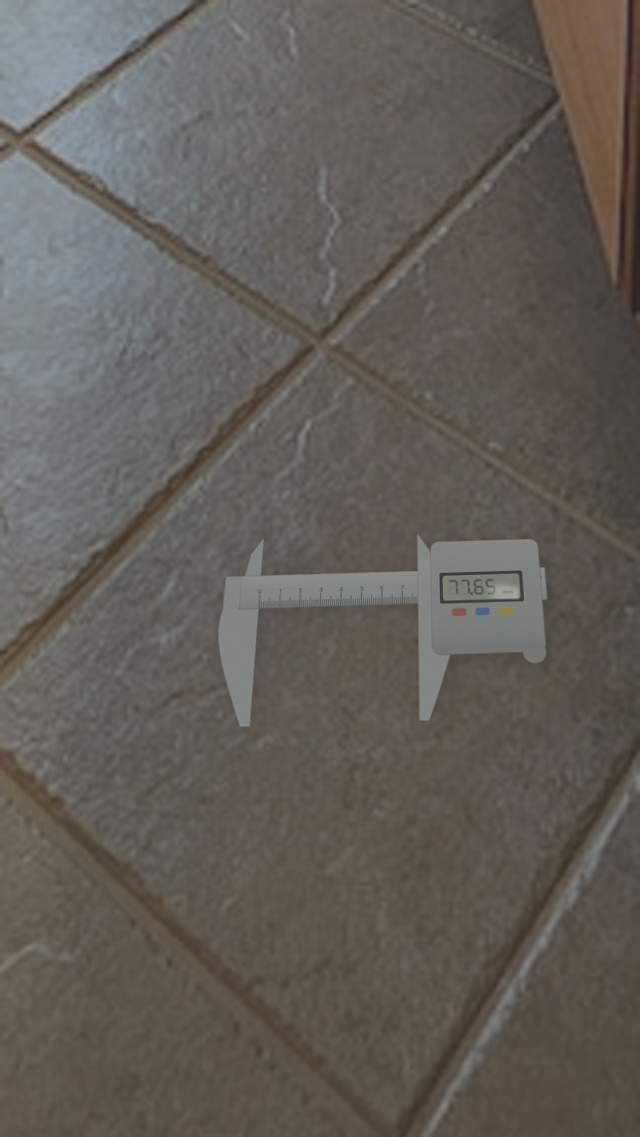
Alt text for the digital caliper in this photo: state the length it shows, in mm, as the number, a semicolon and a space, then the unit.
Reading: 77.65; mm
